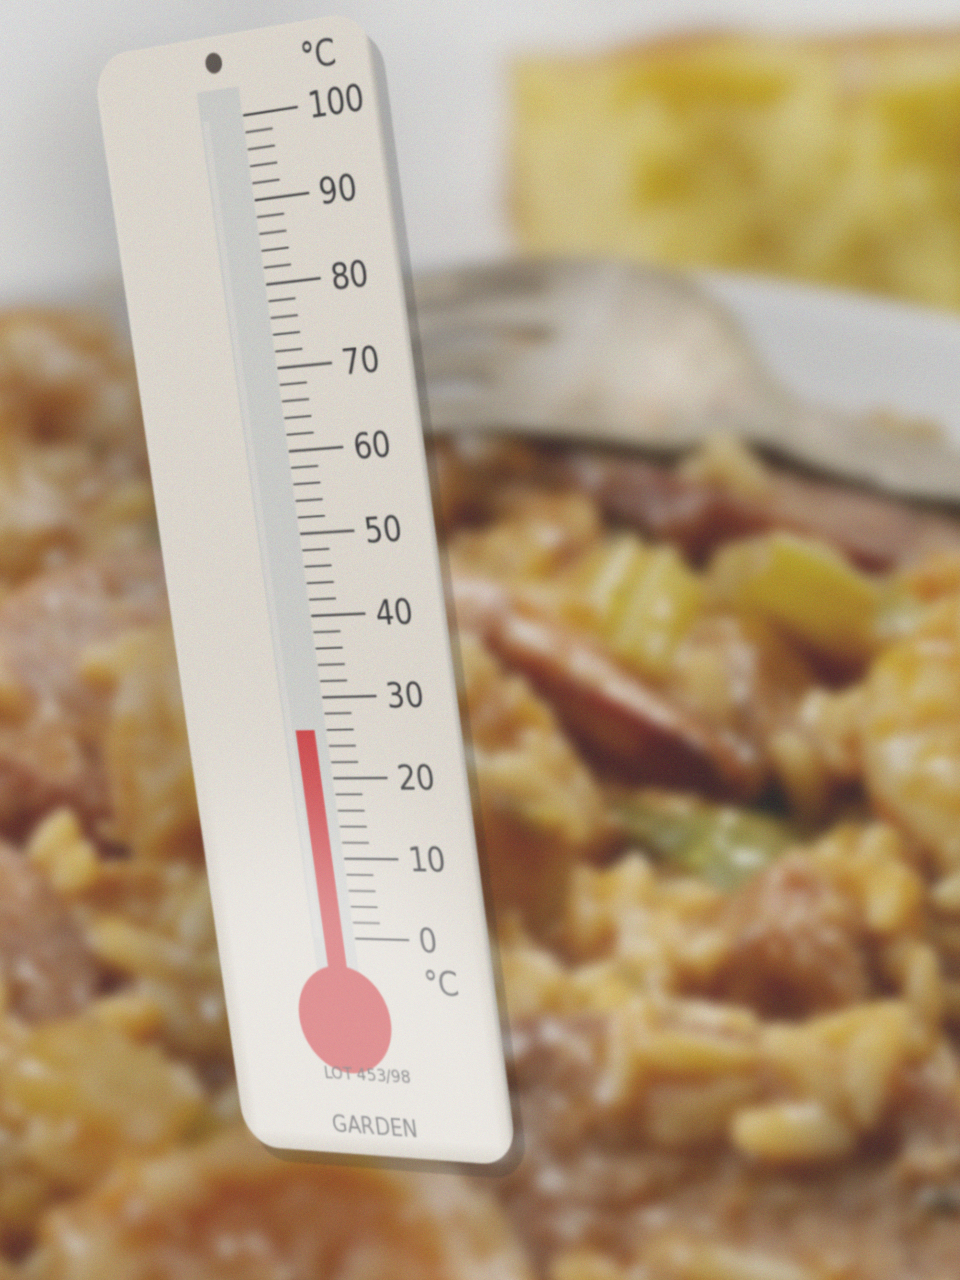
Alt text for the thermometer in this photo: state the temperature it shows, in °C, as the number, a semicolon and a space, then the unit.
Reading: 26; °C
